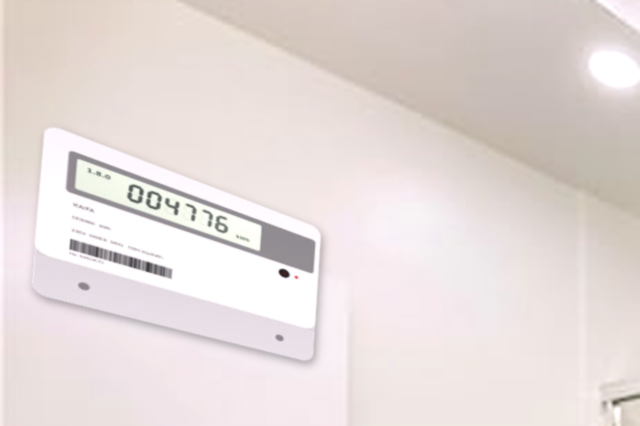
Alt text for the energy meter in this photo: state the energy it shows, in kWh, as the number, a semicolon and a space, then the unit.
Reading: 4776; kWh
